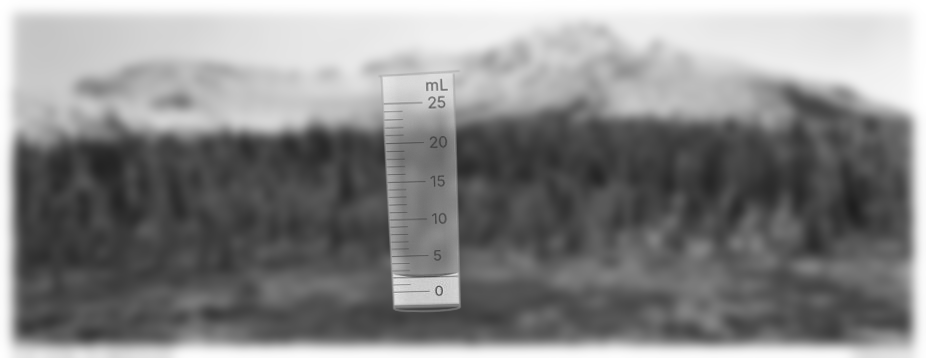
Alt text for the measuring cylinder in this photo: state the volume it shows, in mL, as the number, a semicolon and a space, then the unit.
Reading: 2; mL
